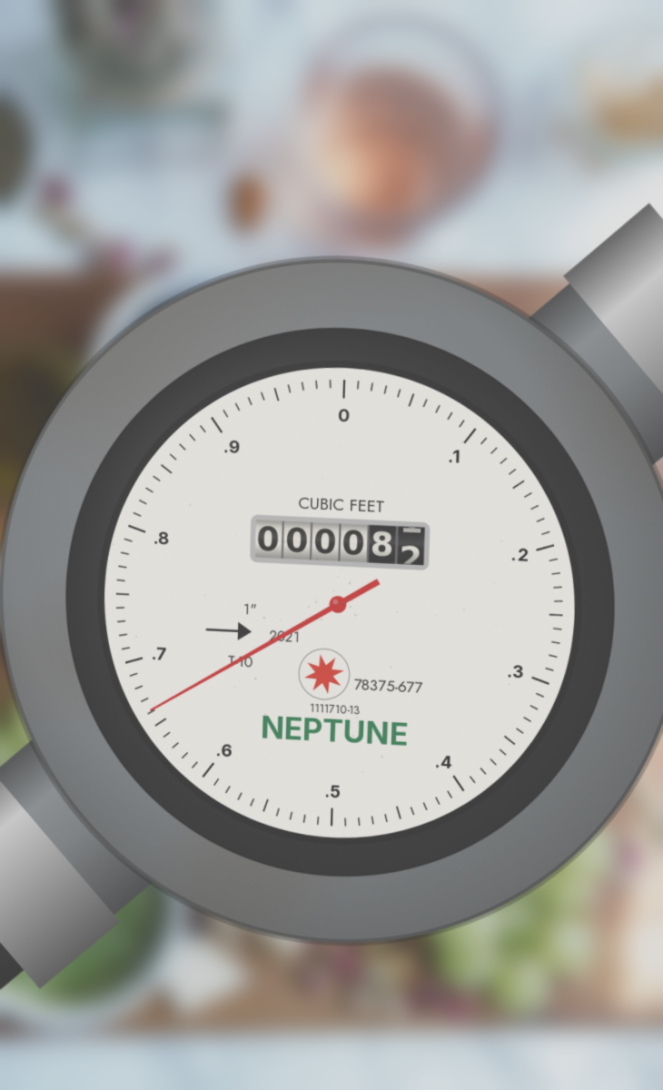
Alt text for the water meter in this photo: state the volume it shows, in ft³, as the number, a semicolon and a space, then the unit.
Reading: 81.66; ft³
